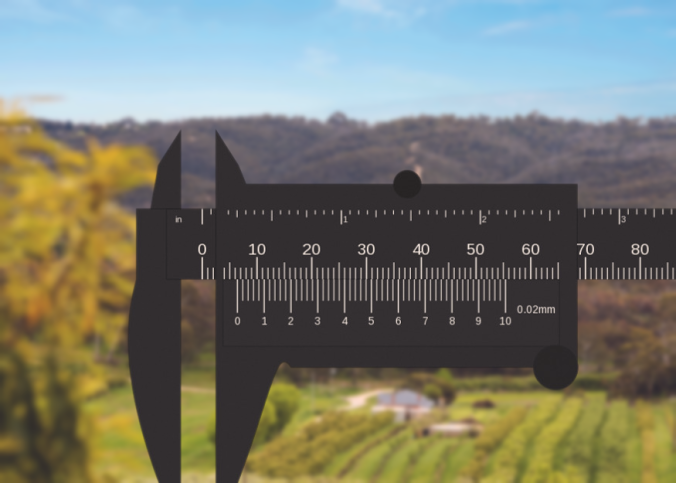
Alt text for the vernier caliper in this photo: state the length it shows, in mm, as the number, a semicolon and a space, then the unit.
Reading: 6.4; mm
